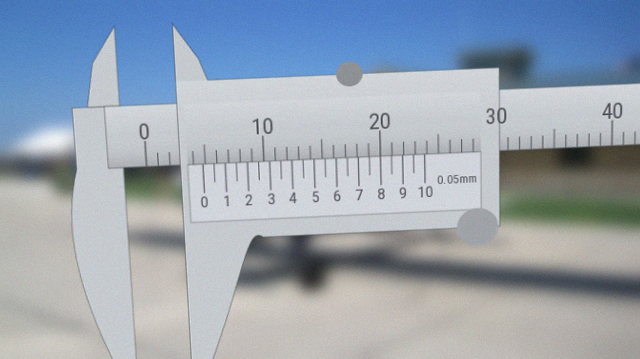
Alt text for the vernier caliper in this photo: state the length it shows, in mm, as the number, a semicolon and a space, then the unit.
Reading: 4.8; mm
